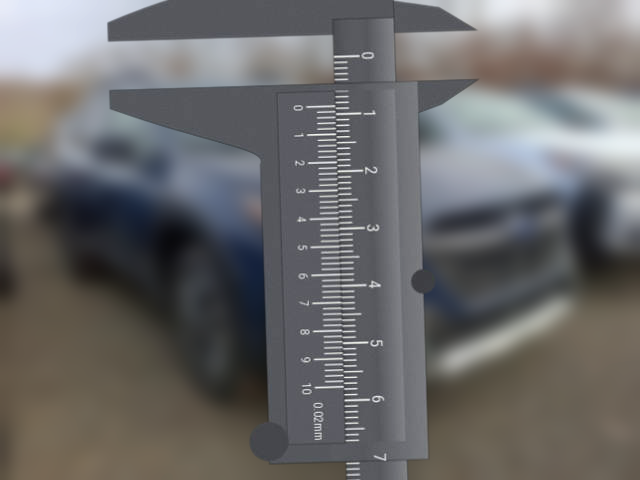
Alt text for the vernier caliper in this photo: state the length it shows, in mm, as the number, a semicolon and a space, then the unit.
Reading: 8.6; mm
